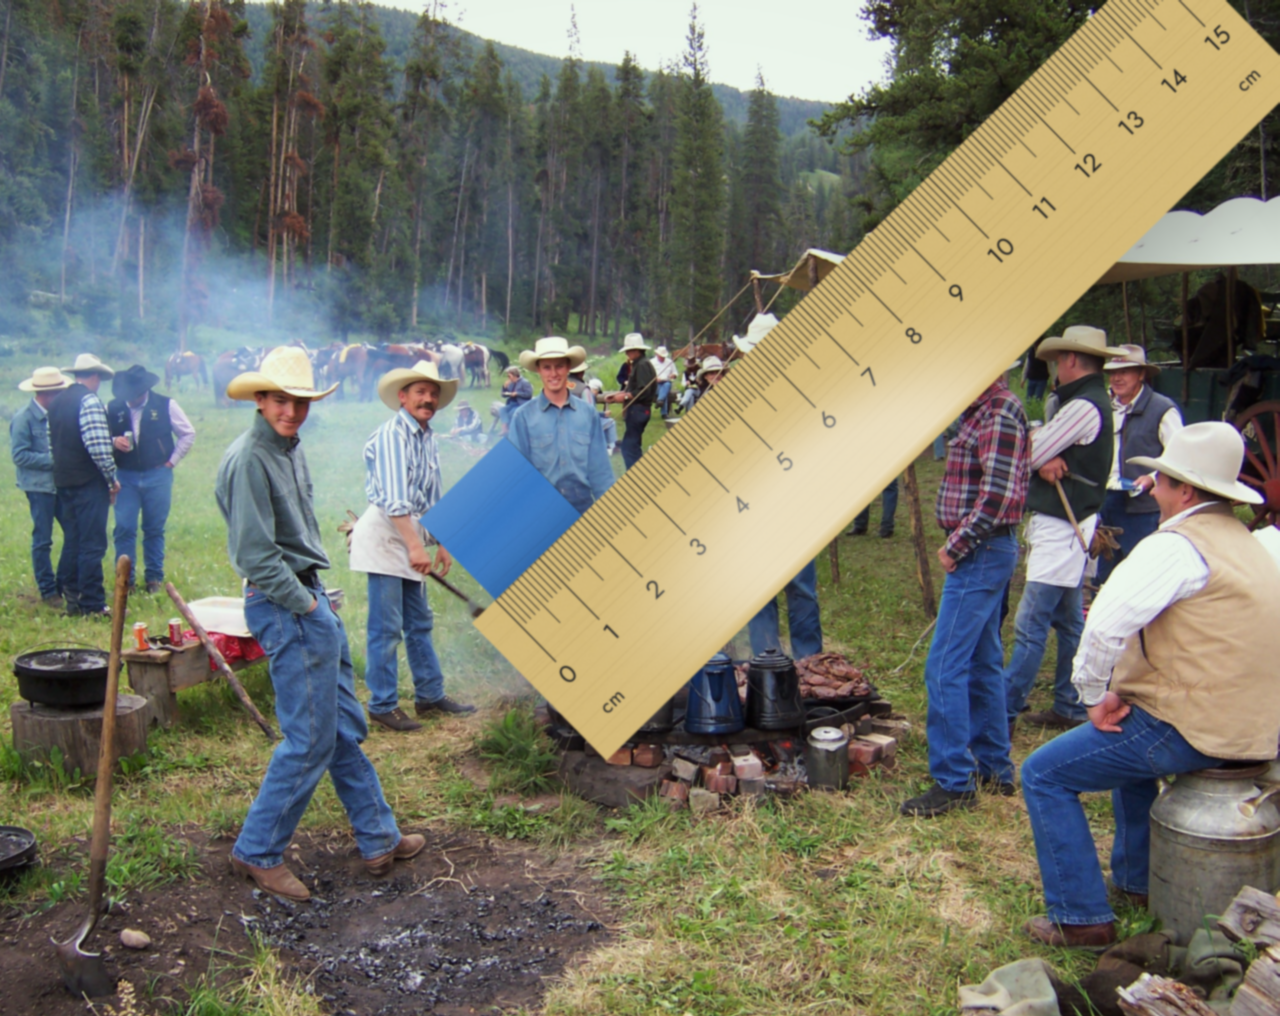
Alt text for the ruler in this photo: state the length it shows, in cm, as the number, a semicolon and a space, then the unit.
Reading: 2; cm
